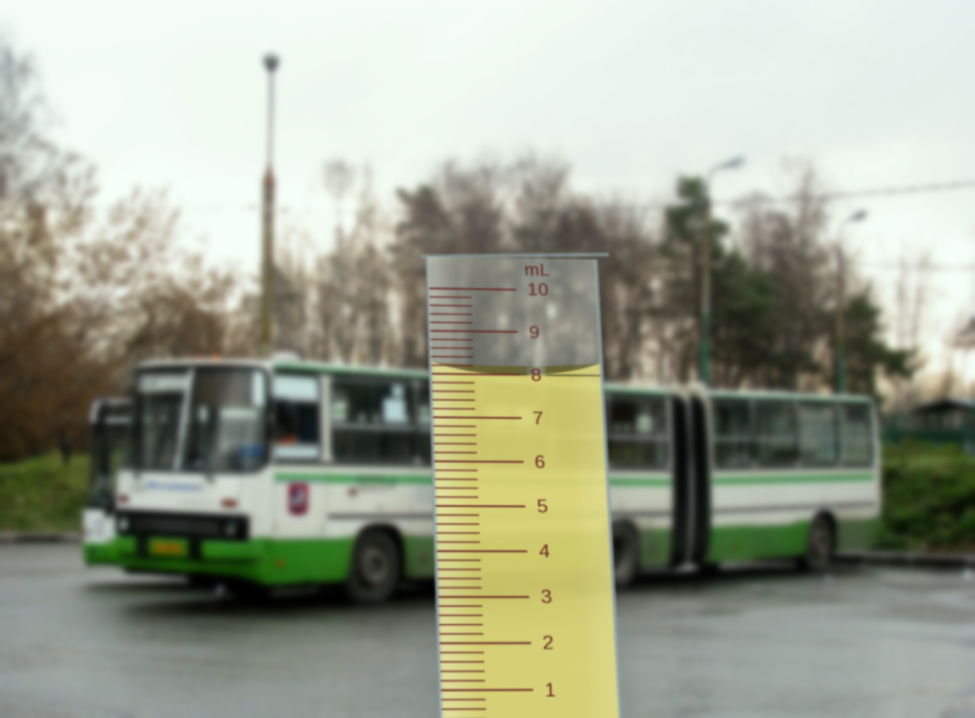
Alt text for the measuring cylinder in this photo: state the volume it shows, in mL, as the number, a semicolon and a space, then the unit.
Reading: 8; mL
